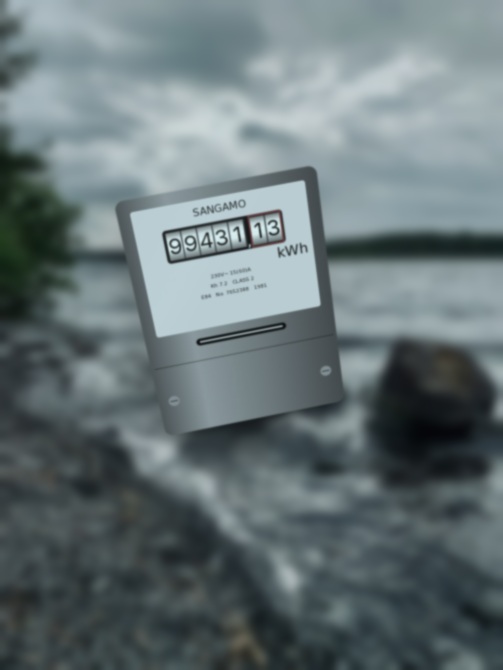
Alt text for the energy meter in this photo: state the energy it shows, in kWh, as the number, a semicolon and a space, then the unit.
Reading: 99431.13; kWh
